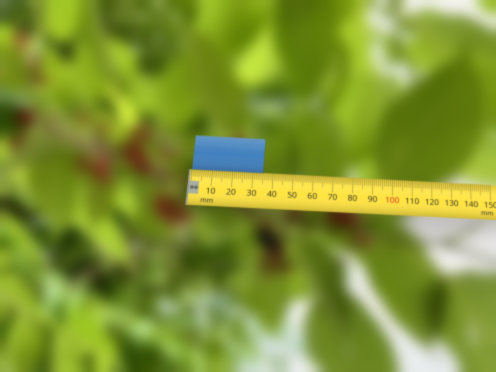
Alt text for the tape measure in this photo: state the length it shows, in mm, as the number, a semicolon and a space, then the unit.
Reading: 35; mm
